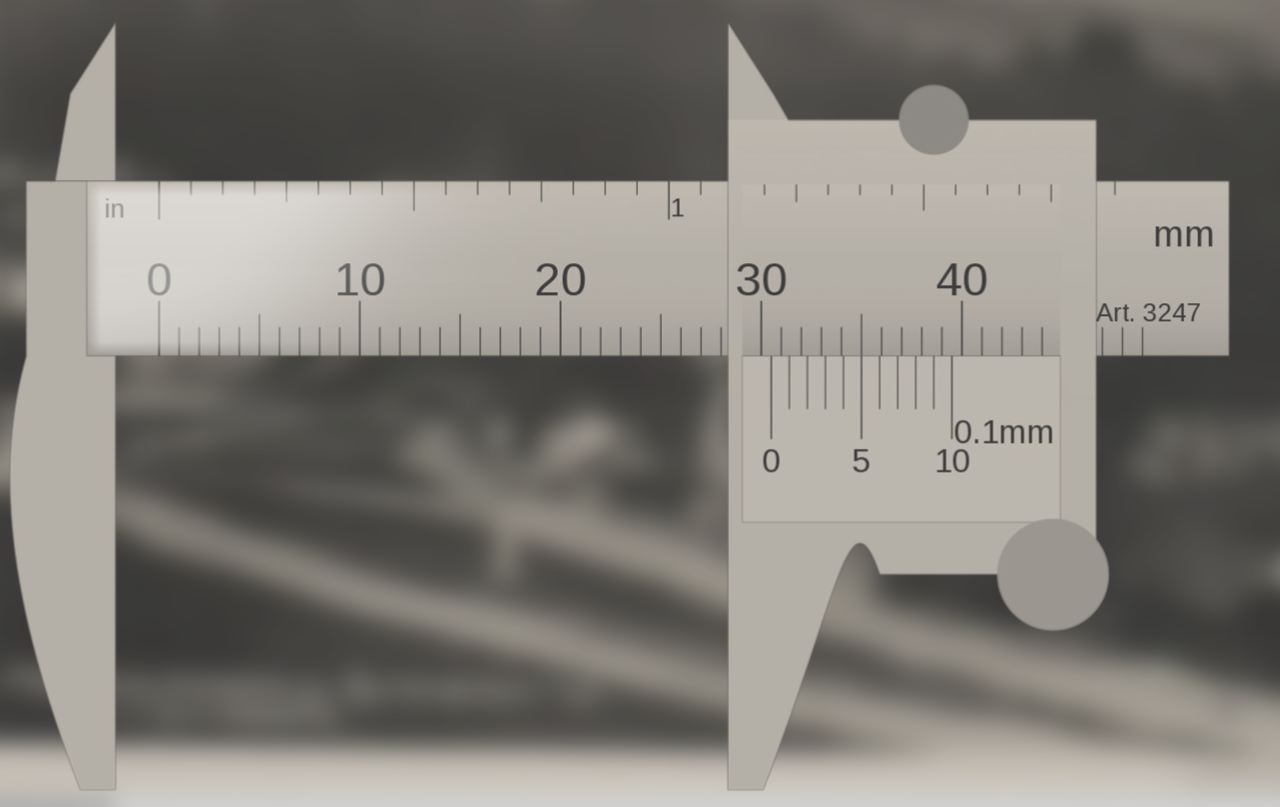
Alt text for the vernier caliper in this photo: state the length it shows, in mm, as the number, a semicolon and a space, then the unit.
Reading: 30.5; mm
